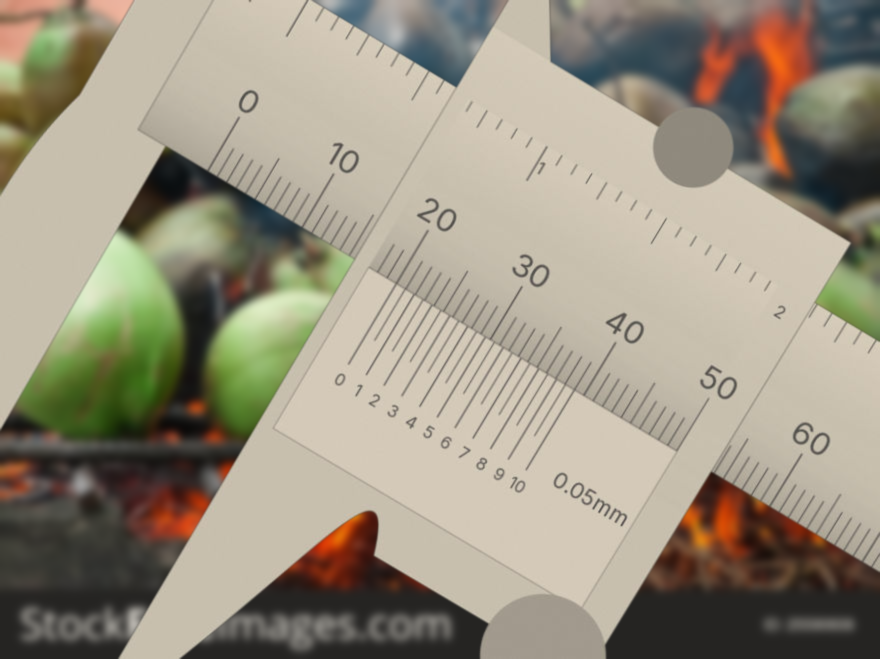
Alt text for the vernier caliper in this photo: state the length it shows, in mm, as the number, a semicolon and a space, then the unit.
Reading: 20.0; mm
